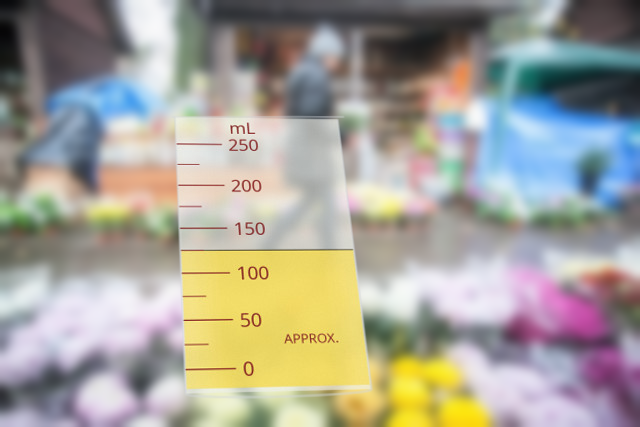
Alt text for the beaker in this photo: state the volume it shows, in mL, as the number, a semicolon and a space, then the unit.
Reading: 125; mL
